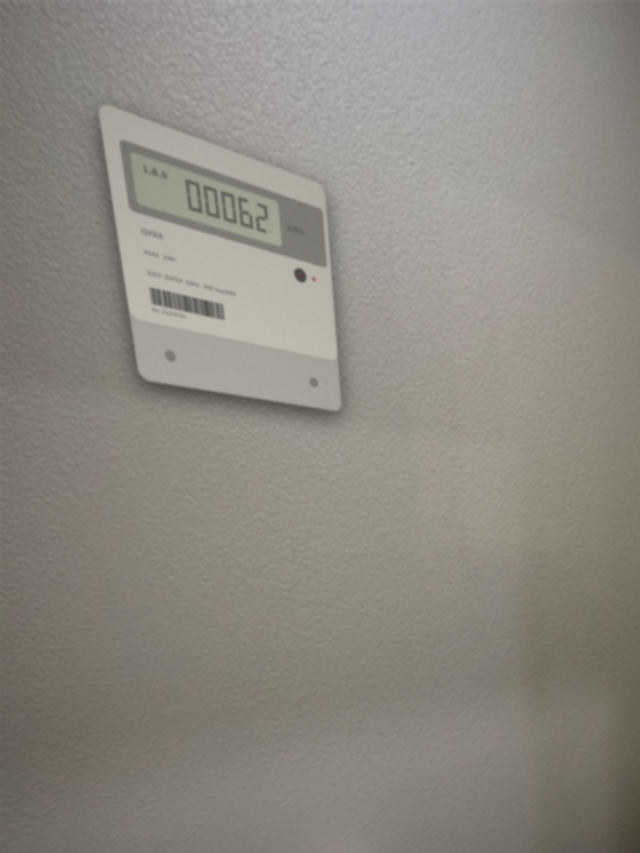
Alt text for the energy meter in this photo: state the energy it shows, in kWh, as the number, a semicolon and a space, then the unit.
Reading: 62; kWh
